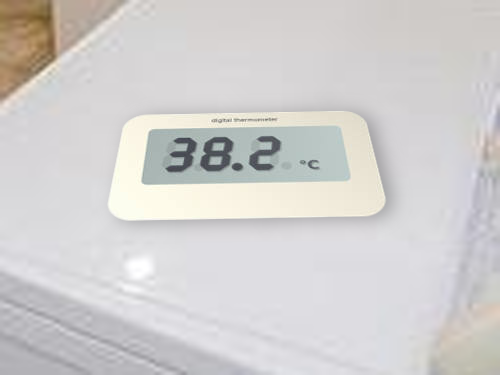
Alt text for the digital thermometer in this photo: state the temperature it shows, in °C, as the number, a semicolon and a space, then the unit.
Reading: 38.2; °C
